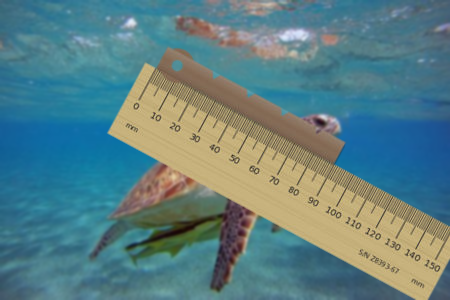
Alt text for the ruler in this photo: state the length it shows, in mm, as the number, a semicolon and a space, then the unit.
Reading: 90; mm
